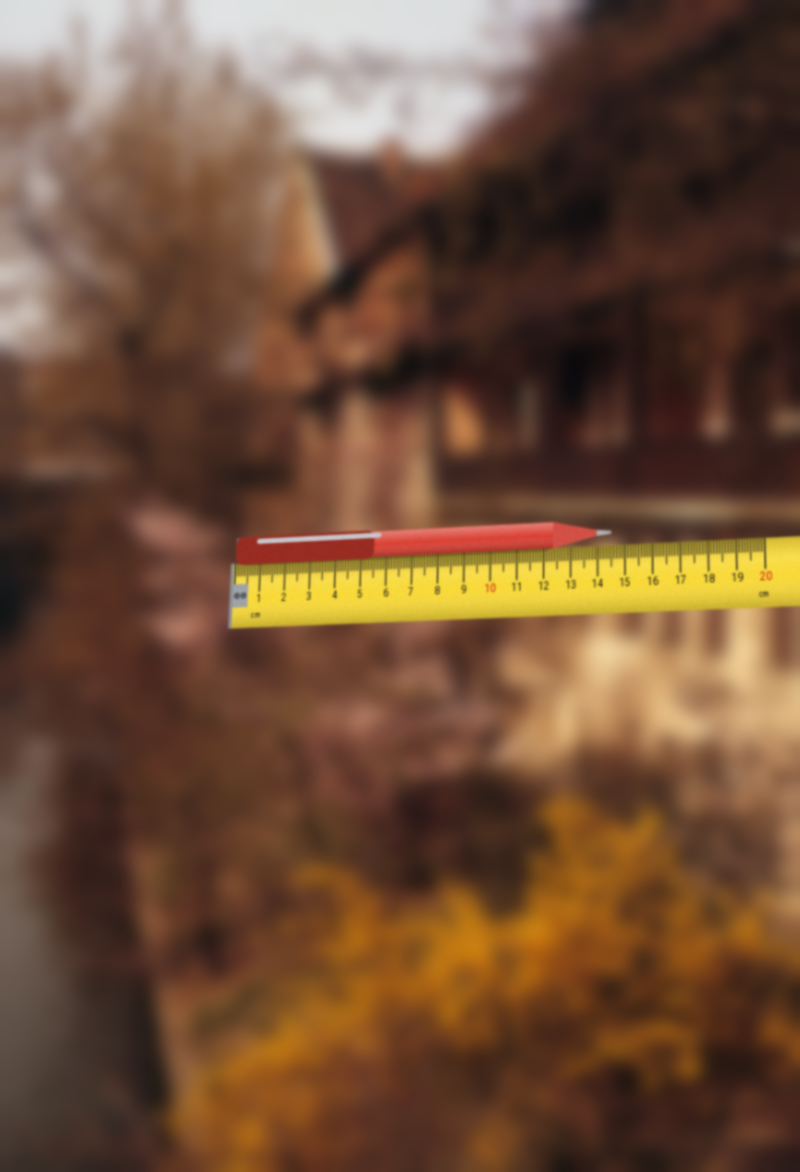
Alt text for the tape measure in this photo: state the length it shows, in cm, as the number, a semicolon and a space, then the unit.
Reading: 14.5; cm
